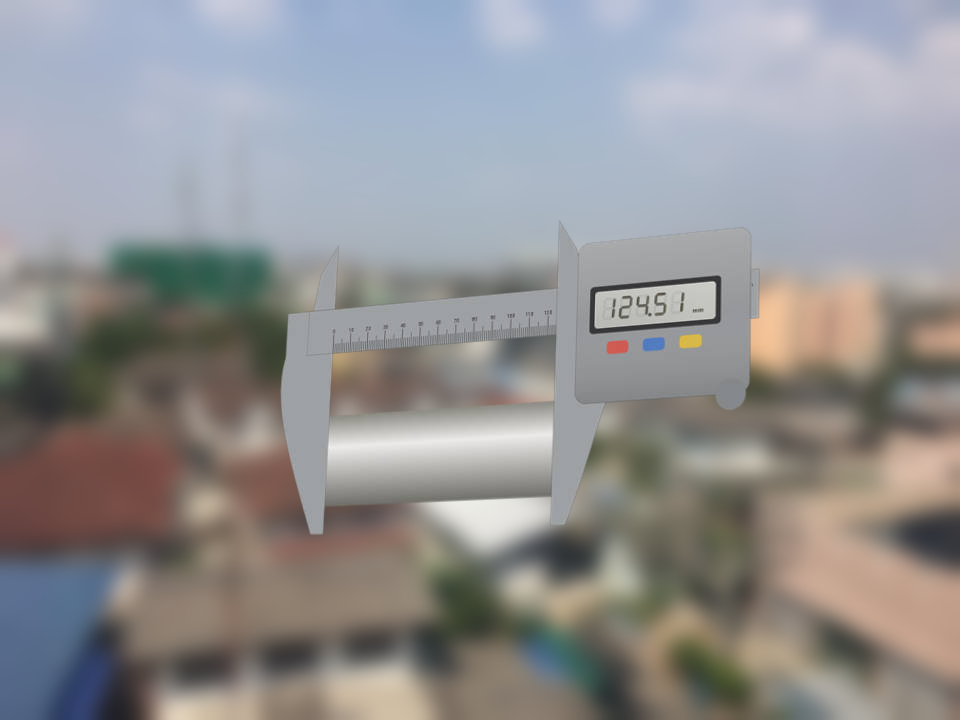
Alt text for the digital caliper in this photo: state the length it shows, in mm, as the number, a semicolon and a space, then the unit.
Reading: 124.51; mm
